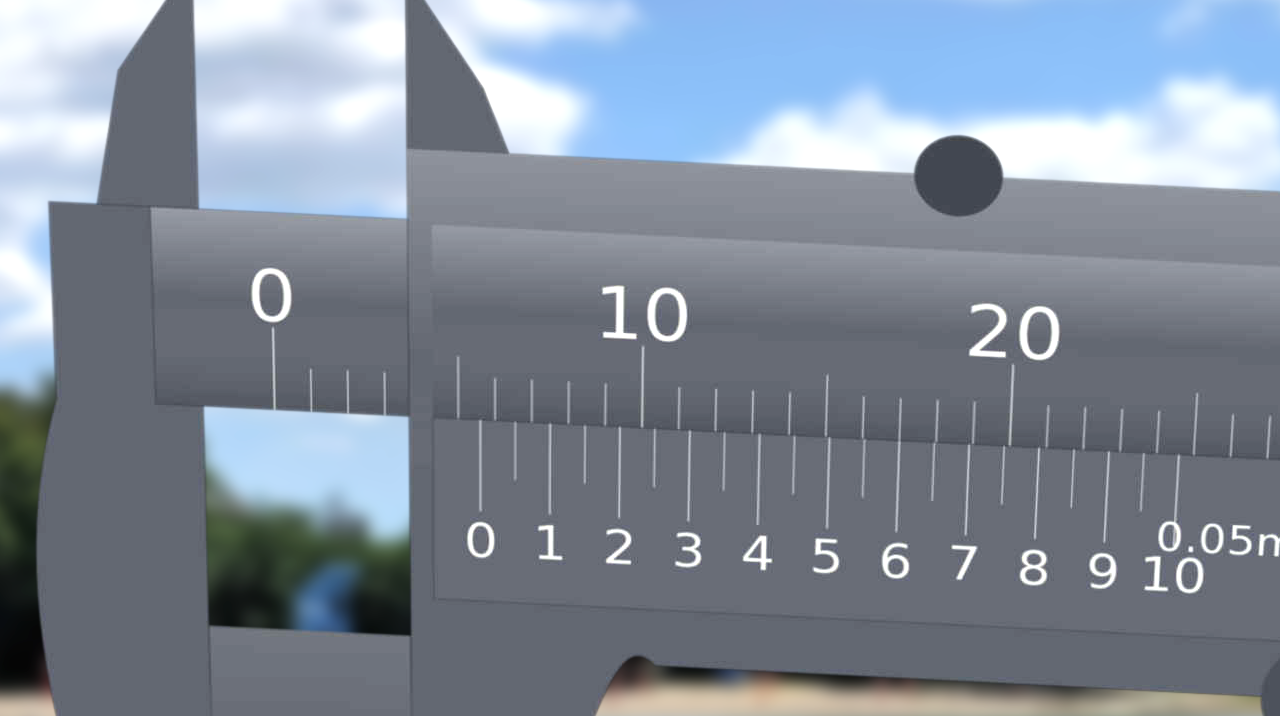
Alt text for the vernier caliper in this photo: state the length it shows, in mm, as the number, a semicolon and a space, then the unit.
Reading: 5.60; mm
